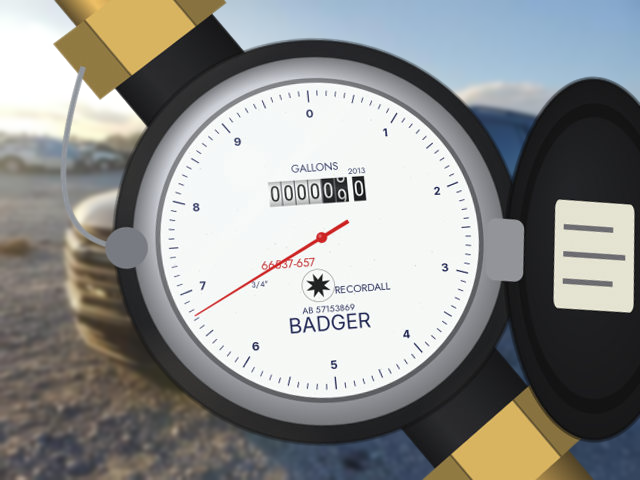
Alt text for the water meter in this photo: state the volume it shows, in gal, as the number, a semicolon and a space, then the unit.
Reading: 86.7; gal
